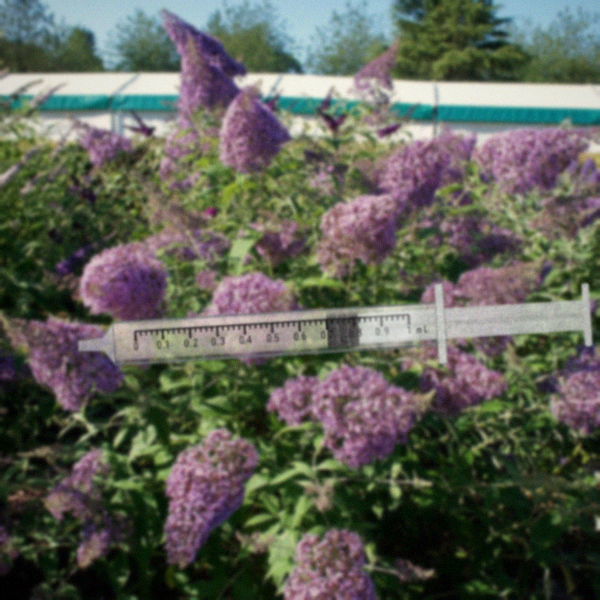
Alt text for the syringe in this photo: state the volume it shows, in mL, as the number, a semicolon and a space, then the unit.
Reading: 0.7; mL
